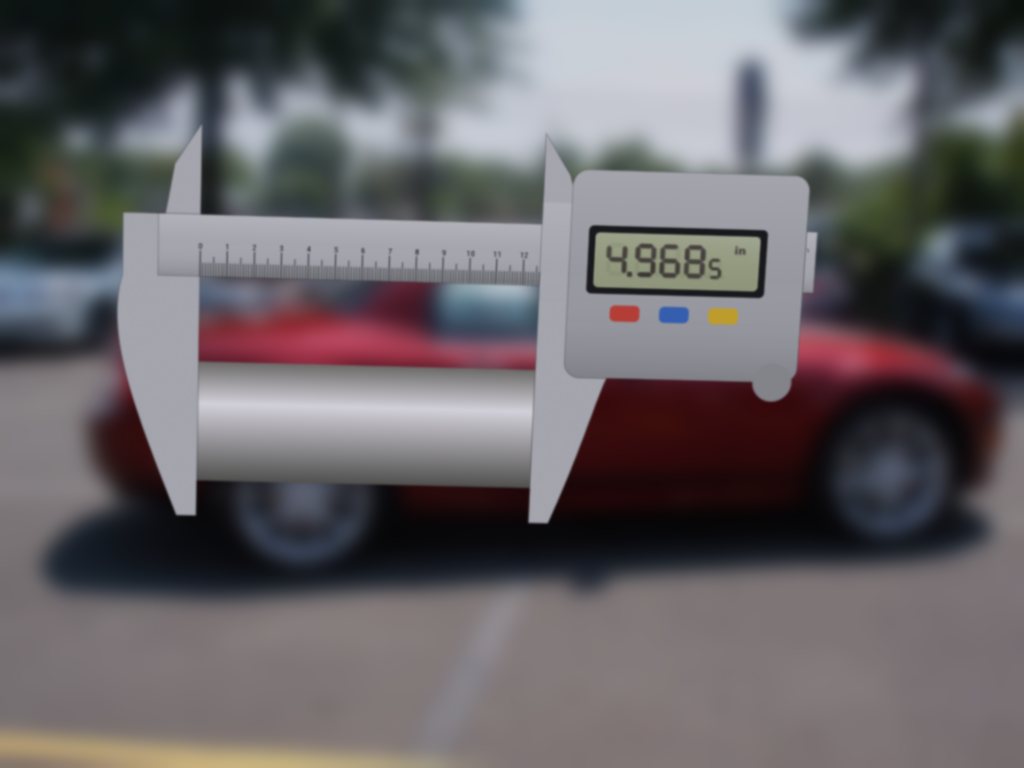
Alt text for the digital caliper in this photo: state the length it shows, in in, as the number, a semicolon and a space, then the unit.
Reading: 4.9685; in
